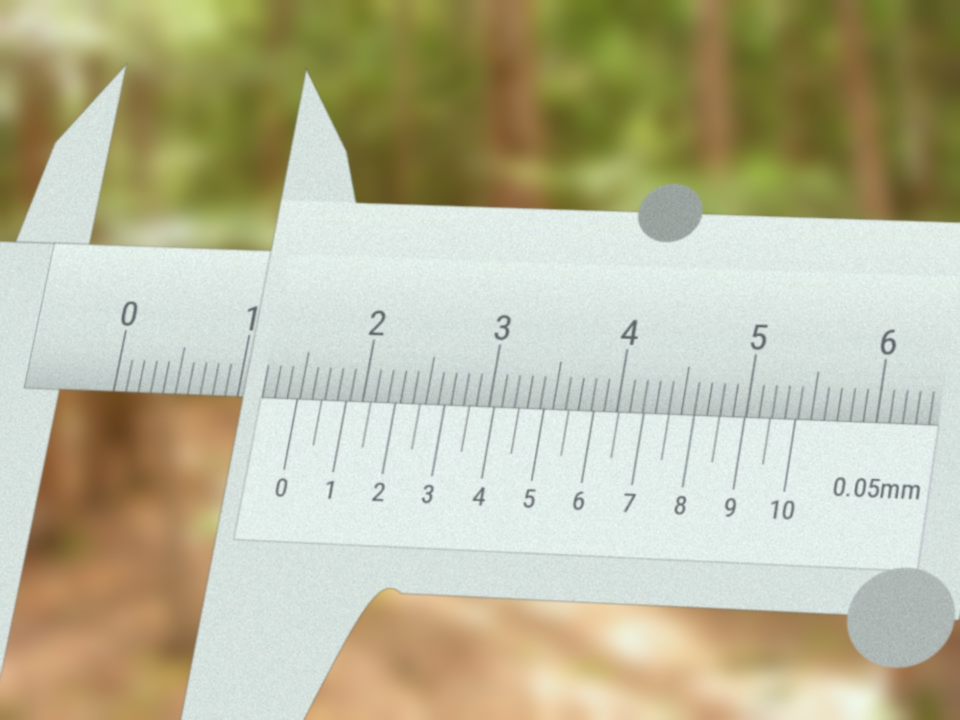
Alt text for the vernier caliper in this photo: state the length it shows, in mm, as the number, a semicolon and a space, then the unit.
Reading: 14.8; mm
